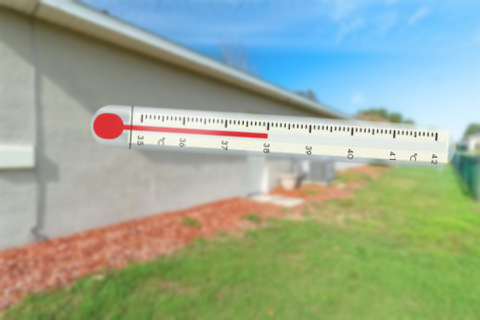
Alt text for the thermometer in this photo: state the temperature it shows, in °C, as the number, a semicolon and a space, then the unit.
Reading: 38; °C
